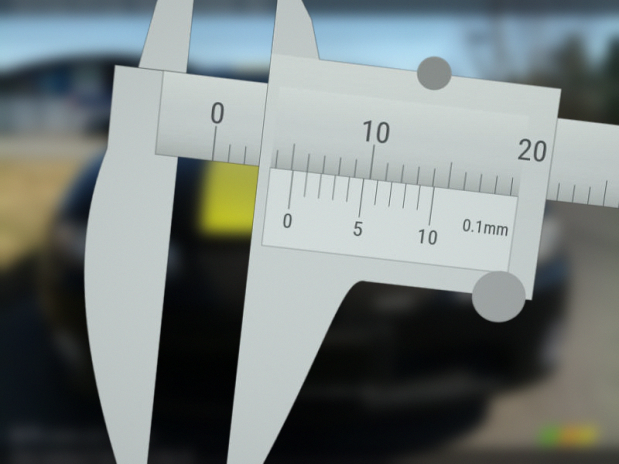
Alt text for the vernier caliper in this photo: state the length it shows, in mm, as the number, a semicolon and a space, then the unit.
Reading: 5.1; mm
